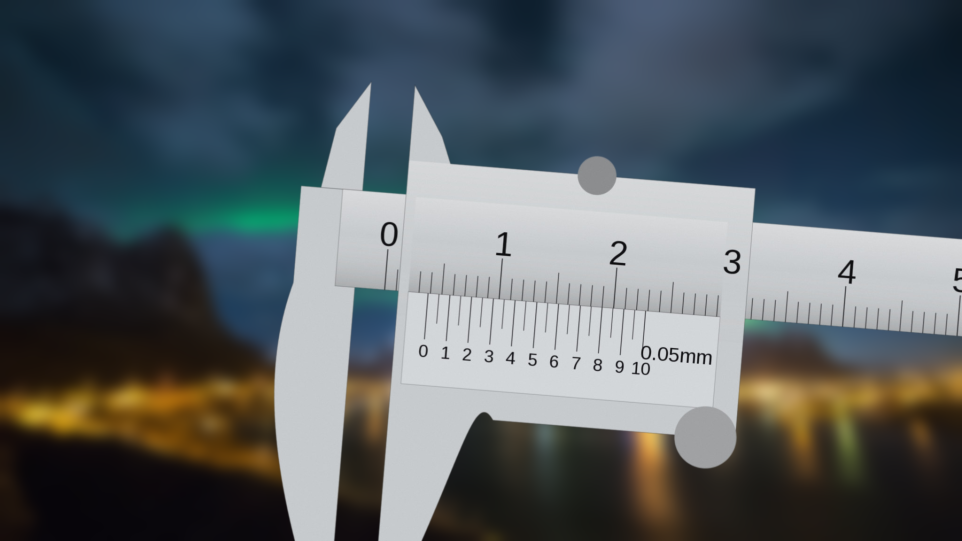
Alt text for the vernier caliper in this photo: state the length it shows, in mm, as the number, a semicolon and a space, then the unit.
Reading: 3.8; mm
